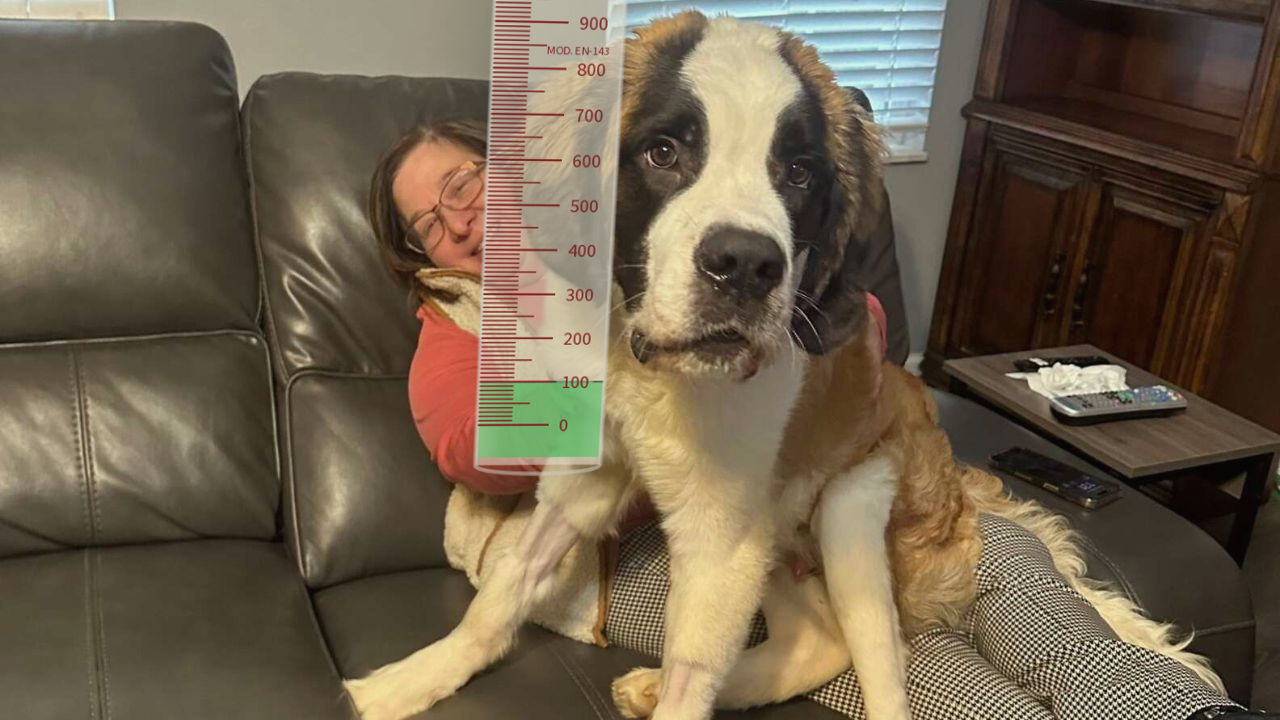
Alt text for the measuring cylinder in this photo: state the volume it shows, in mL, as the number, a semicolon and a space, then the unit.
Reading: 100; mL
